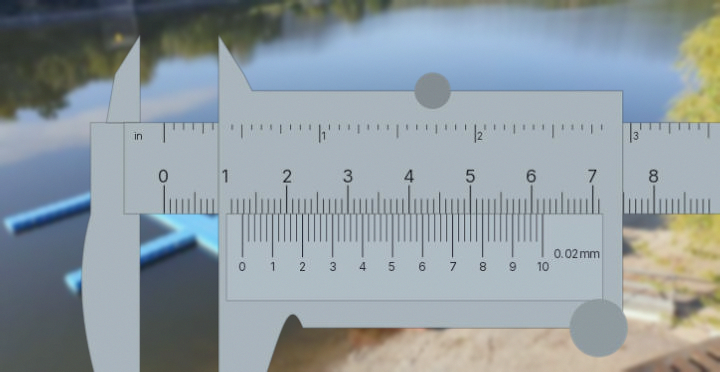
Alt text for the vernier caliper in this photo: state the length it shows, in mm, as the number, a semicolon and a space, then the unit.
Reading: 12.8; mm
